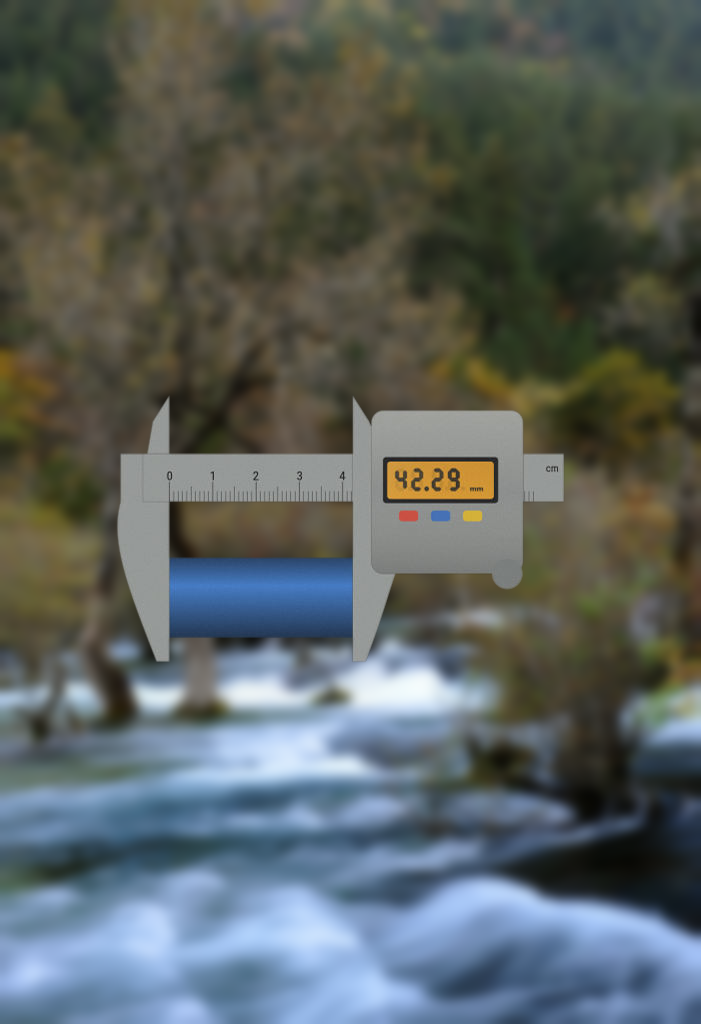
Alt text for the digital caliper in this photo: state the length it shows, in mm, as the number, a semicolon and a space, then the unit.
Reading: 42.29; mm
